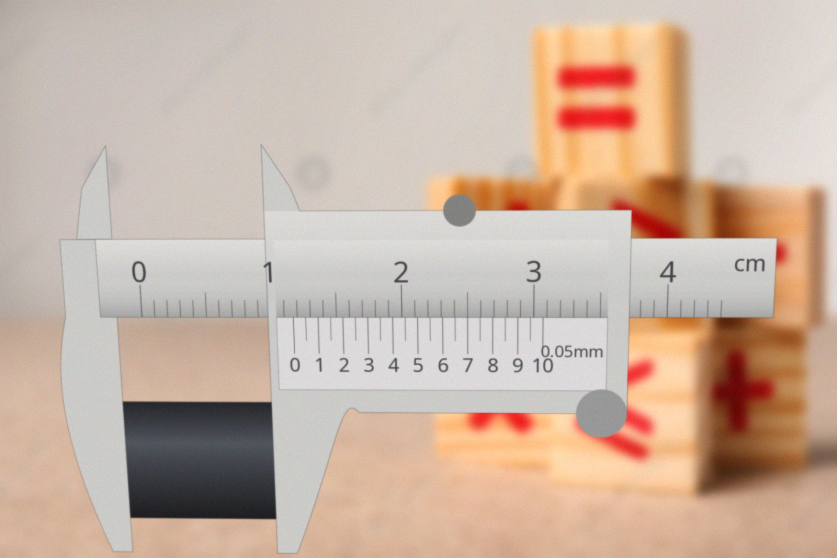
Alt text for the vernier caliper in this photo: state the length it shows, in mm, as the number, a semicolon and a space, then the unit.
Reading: 11.7; mm
